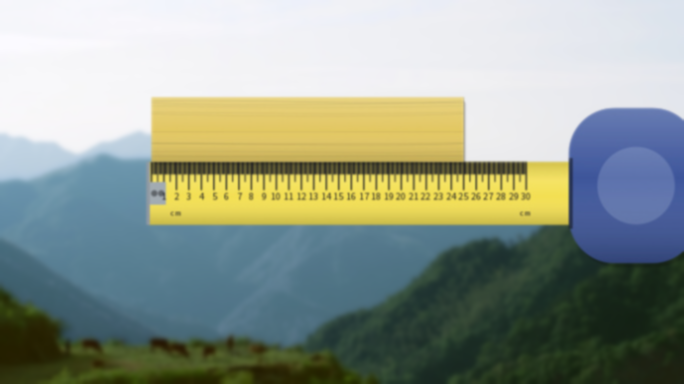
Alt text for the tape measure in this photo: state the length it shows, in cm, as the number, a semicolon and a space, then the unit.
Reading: 25; cm
